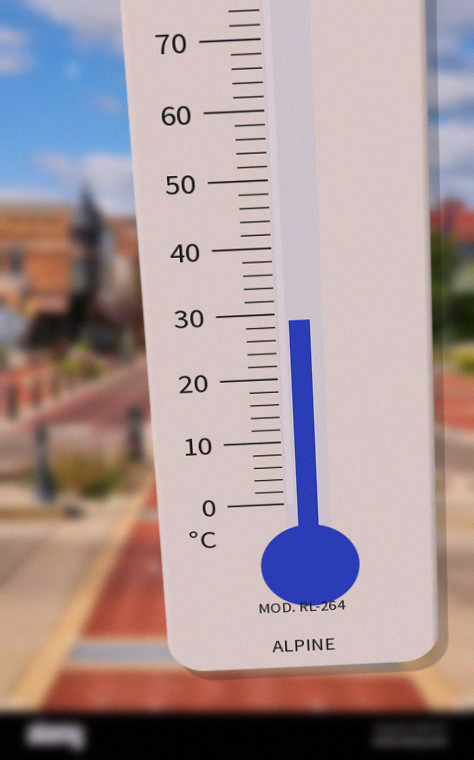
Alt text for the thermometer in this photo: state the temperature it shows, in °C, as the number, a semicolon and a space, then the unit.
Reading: 29; °C
